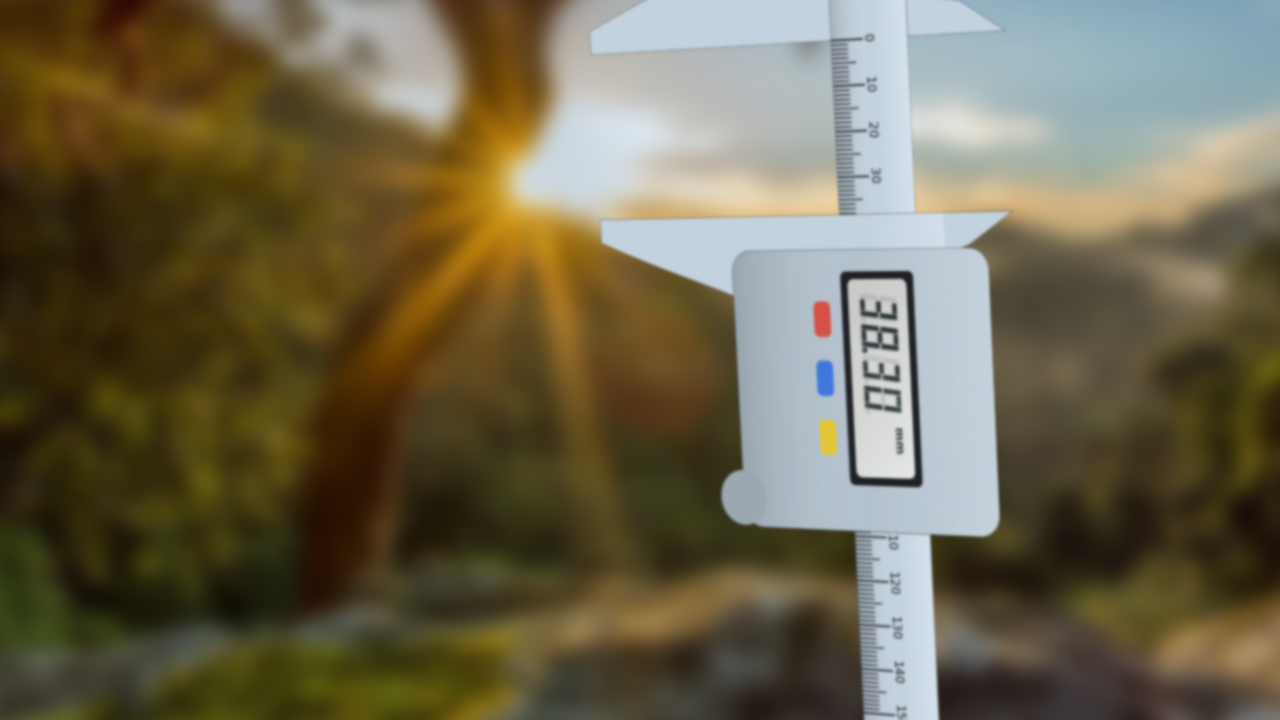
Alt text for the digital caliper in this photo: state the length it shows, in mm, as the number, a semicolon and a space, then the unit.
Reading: 38.30; mm
